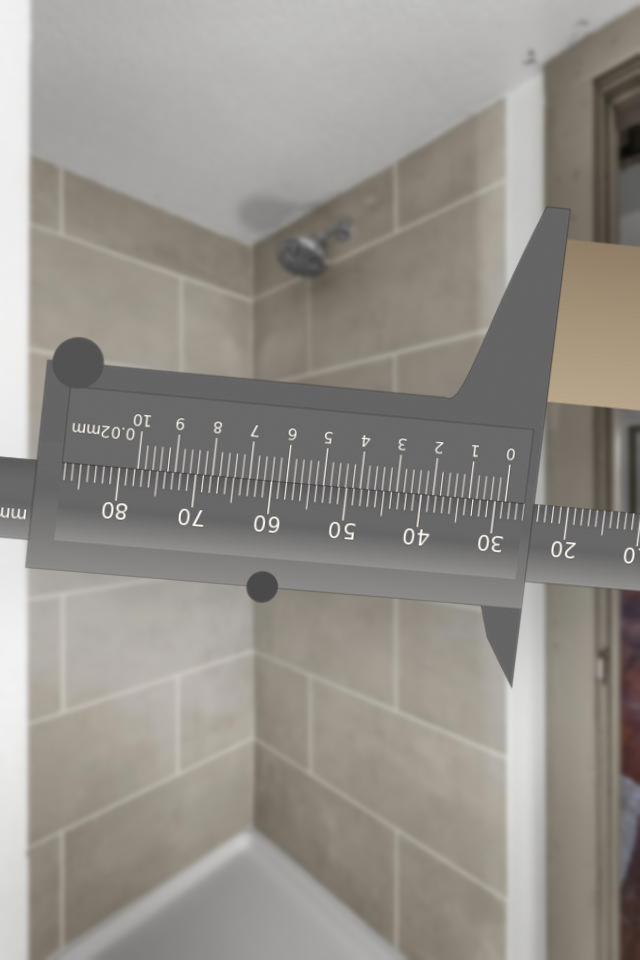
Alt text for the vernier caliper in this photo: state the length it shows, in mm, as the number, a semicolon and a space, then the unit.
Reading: 28.6; mm
